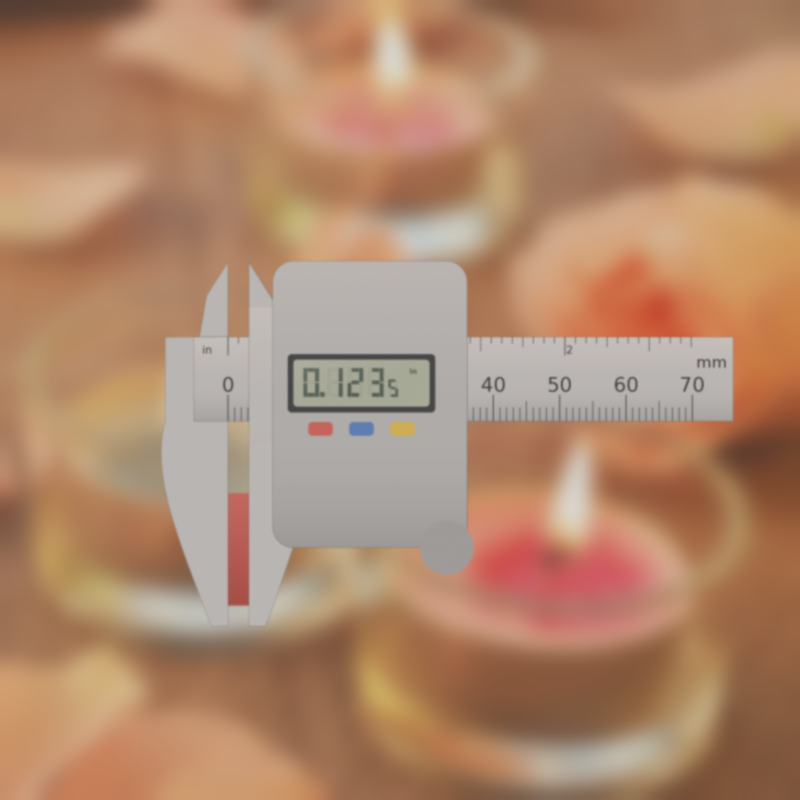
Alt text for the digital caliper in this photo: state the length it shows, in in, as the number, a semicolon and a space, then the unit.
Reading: 0.1235; in
